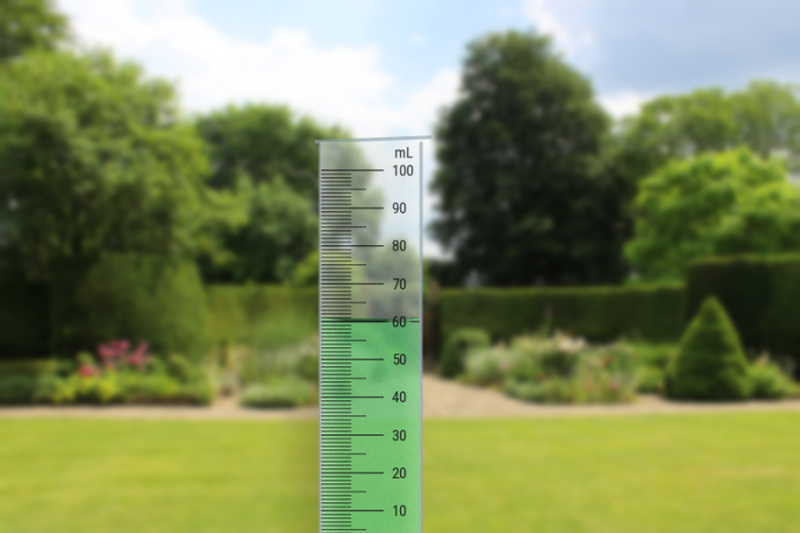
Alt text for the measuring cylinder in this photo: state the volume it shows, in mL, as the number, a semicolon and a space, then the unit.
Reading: 60; mL
